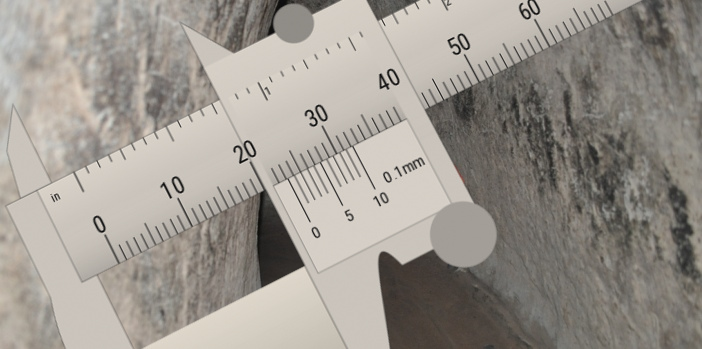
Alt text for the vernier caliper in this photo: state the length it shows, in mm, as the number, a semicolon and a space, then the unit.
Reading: 23.2; mm
